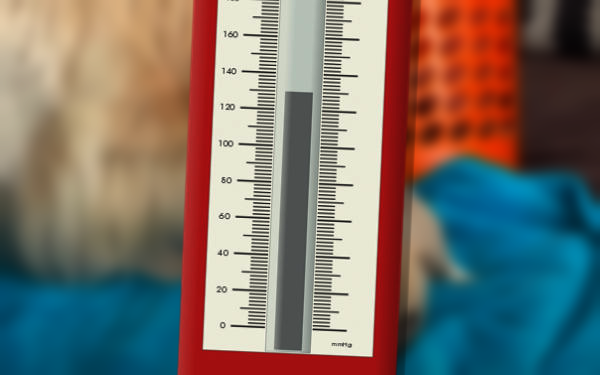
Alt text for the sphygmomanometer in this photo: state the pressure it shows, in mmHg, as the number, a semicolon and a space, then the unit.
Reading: 130; mmHg
